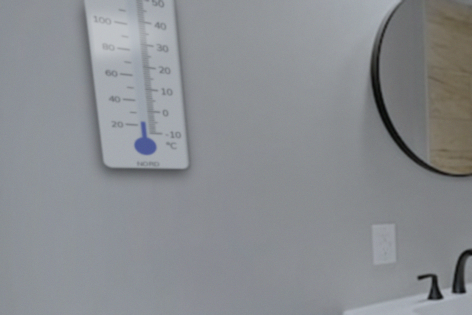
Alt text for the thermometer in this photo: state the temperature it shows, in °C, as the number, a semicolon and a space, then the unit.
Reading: -5; °C
